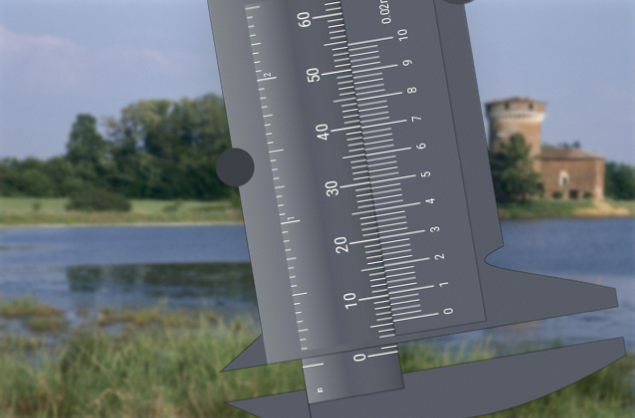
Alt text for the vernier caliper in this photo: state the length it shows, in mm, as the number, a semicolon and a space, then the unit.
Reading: 5.4; mm
